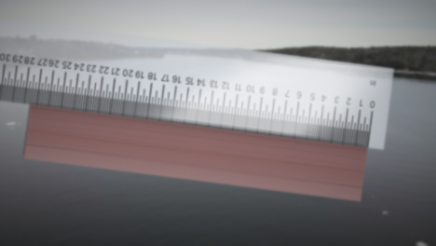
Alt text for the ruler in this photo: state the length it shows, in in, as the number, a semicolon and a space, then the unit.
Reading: 27.5; in
